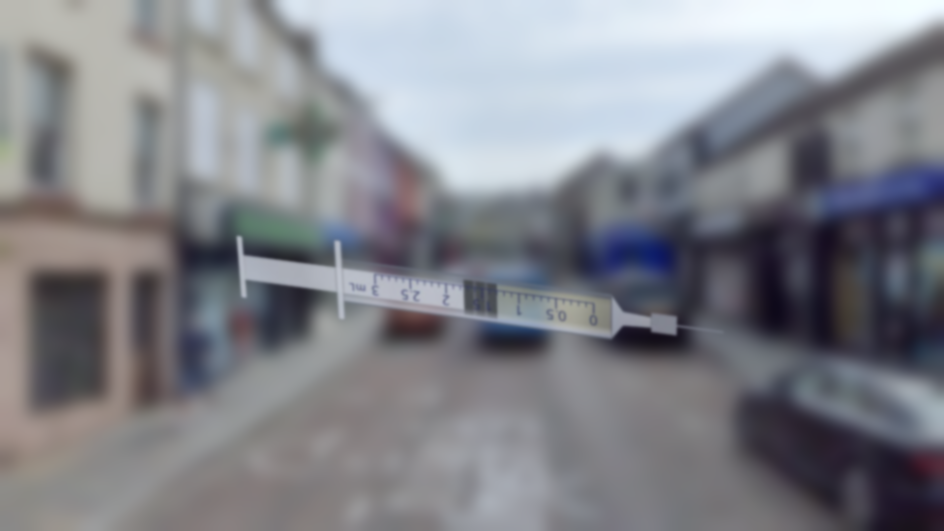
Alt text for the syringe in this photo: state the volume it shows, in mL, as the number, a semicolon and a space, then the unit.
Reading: 1.3; mL
